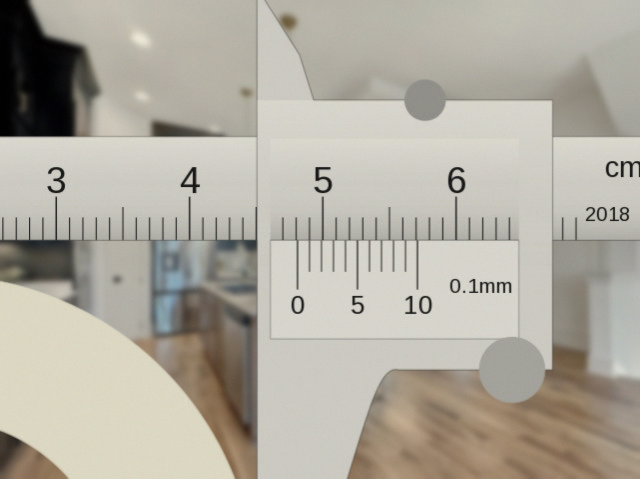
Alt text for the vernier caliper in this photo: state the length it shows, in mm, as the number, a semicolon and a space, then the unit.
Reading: 48.1; mm
